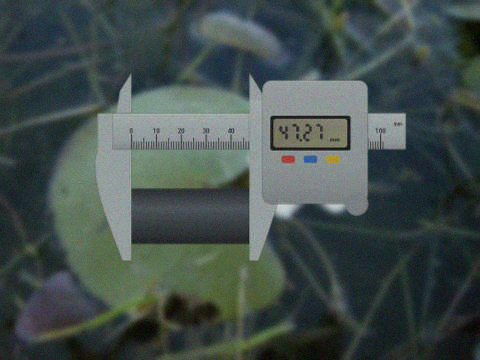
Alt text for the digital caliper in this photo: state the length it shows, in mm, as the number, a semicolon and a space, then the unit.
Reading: 47.27; mm
